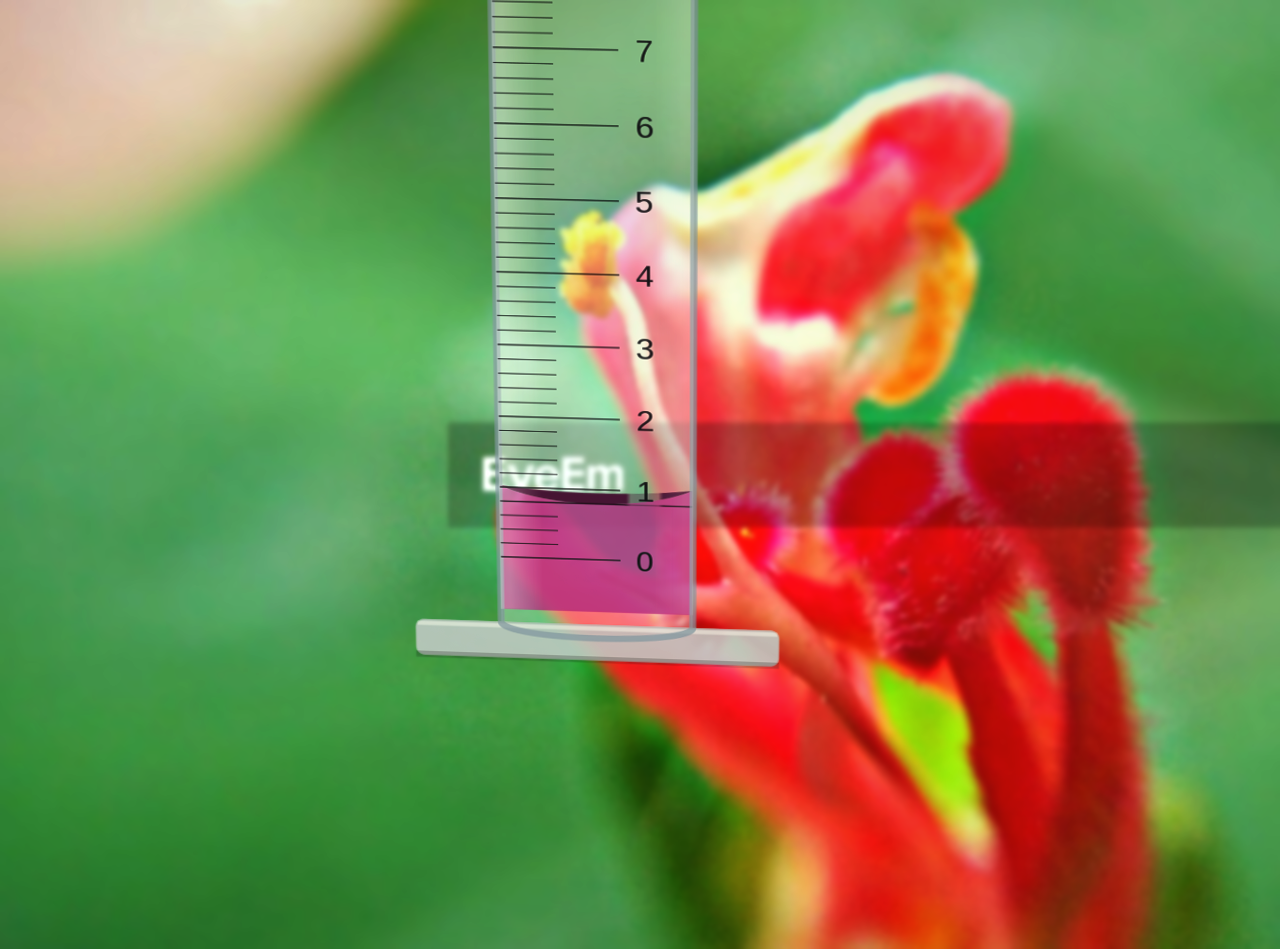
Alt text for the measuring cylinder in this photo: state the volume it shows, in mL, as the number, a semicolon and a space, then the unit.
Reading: 0.8; mL
